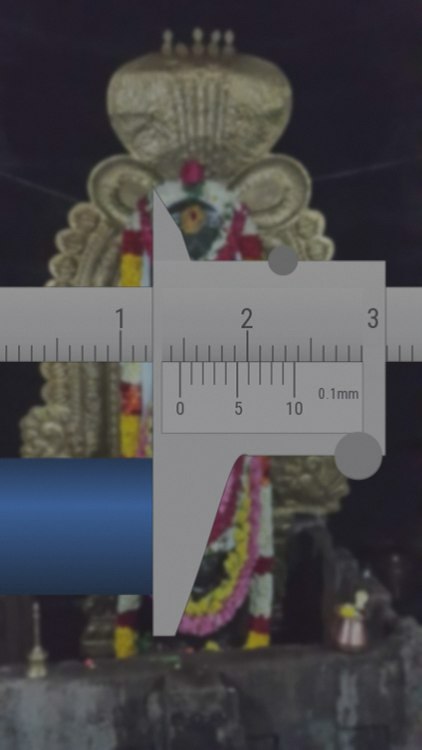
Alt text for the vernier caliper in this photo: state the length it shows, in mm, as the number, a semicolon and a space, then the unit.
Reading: 14.7; mm
